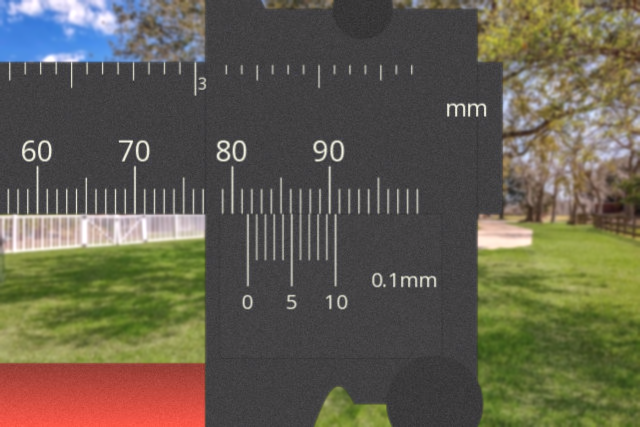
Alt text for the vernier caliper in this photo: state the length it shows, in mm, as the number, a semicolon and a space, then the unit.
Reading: 81.6; mm
